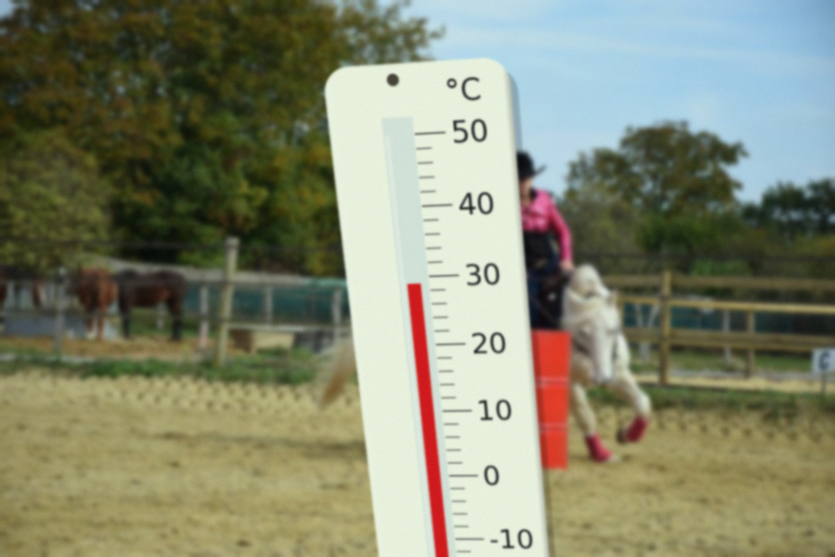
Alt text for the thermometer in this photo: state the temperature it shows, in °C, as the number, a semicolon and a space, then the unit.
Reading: 29; °C
